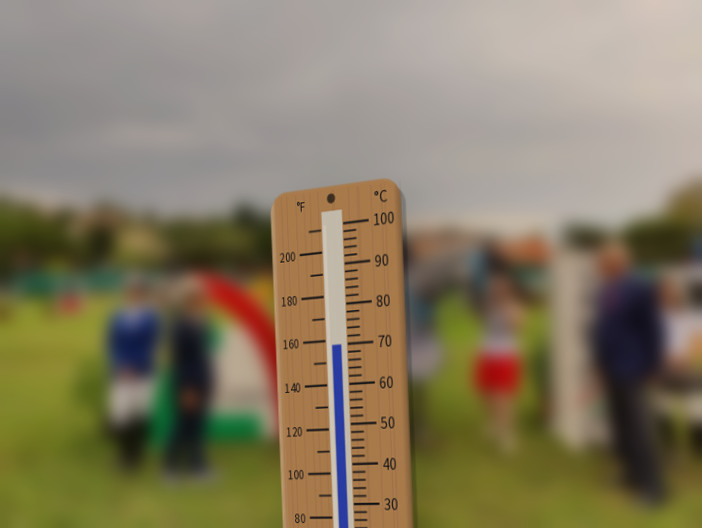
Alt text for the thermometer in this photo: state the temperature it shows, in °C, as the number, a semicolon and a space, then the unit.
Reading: 70; °C
